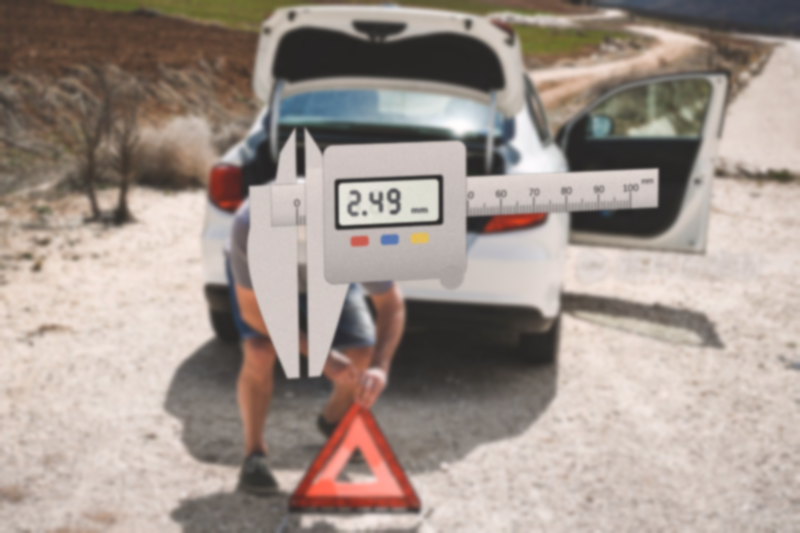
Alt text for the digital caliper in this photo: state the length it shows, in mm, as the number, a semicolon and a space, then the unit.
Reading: 2.49; mm
